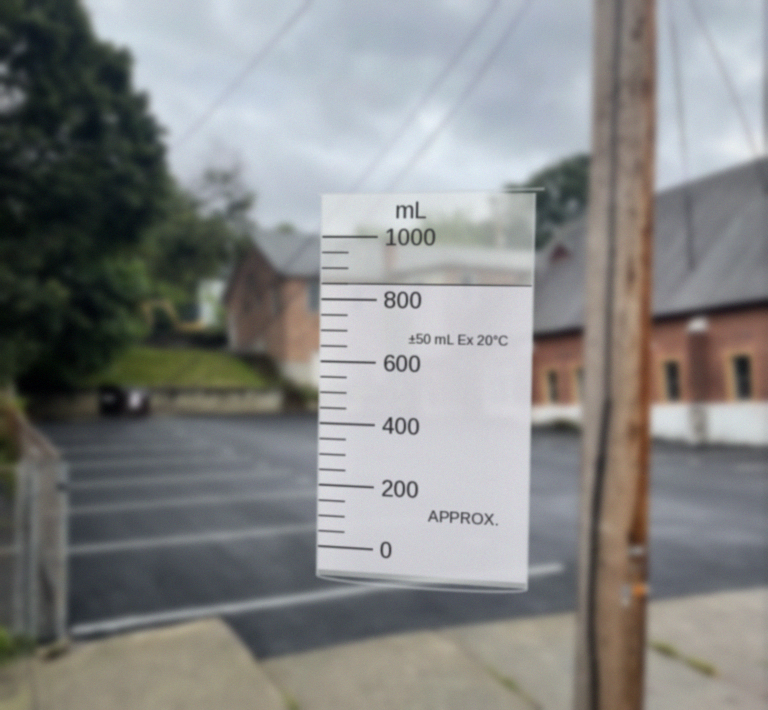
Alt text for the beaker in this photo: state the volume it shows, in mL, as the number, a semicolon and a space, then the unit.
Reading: 850; mL
